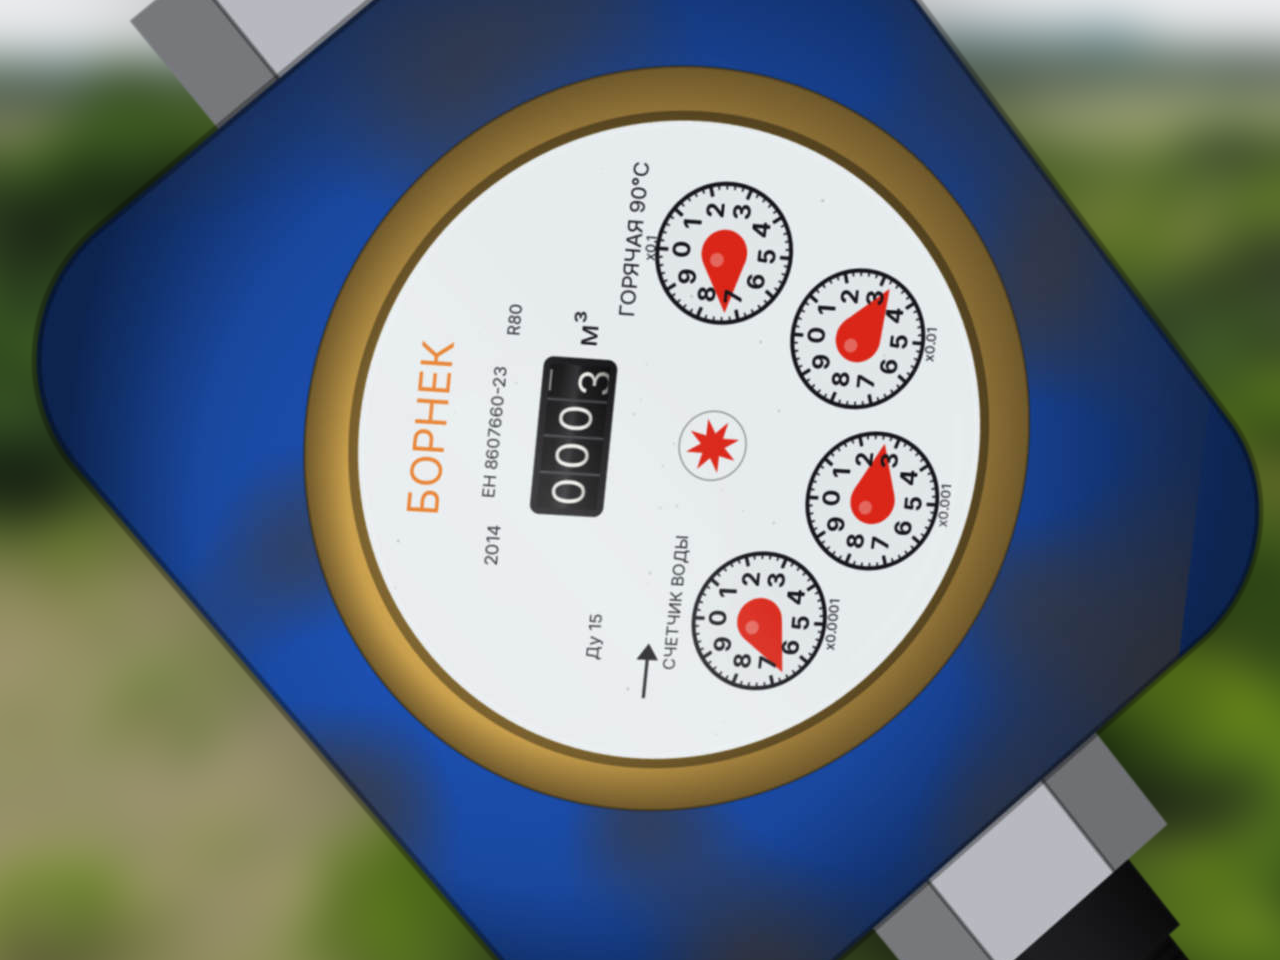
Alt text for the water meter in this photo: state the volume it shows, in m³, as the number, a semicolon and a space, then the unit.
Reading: 2.7326; m³
